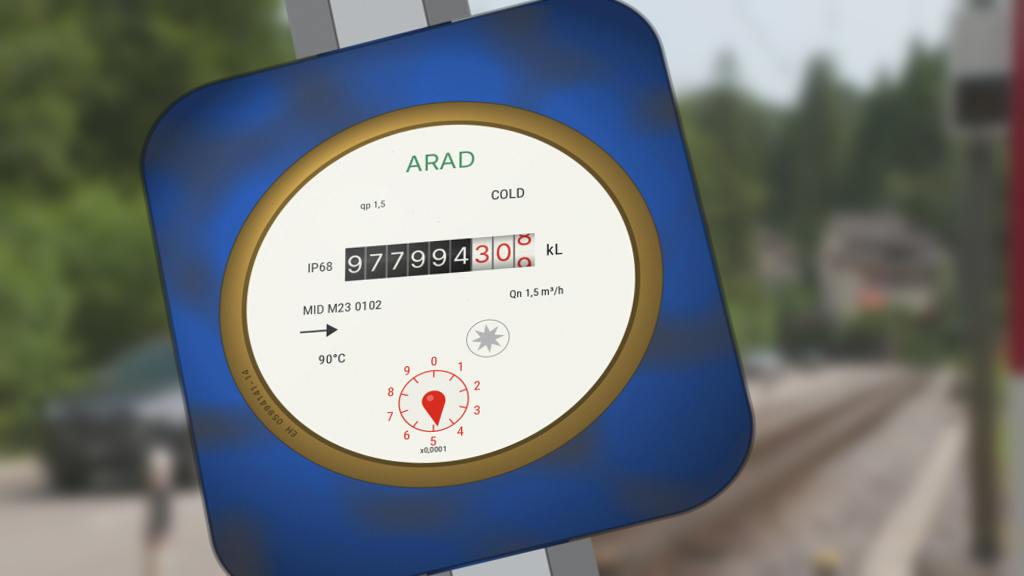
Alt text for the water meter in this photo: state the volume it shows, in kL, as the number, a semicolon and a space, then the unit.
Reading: 977994.3084; kL
